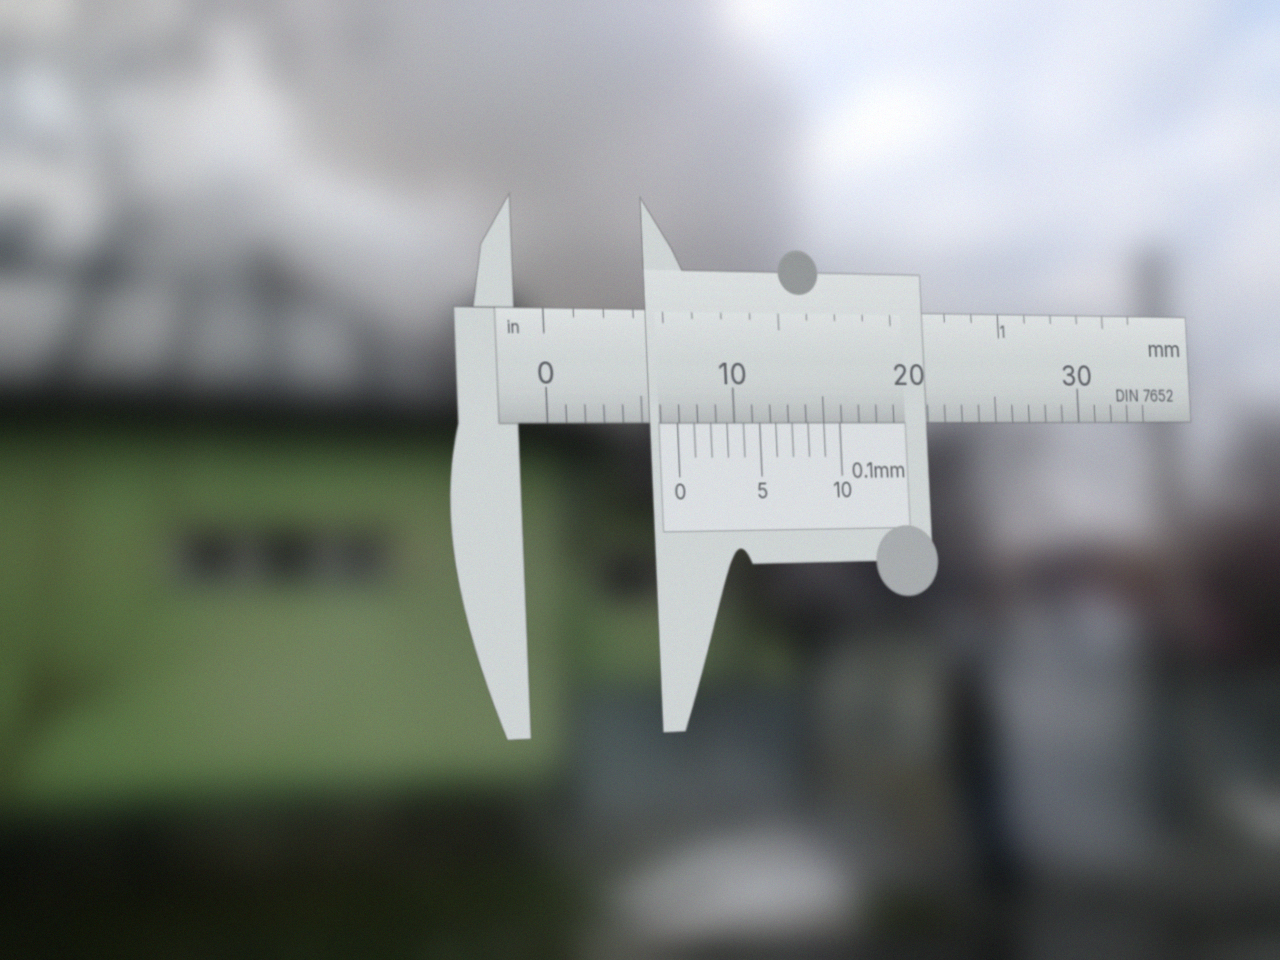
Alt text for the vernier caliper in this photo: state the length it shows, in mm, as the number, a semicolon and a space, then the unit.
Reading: 6.9; mm
